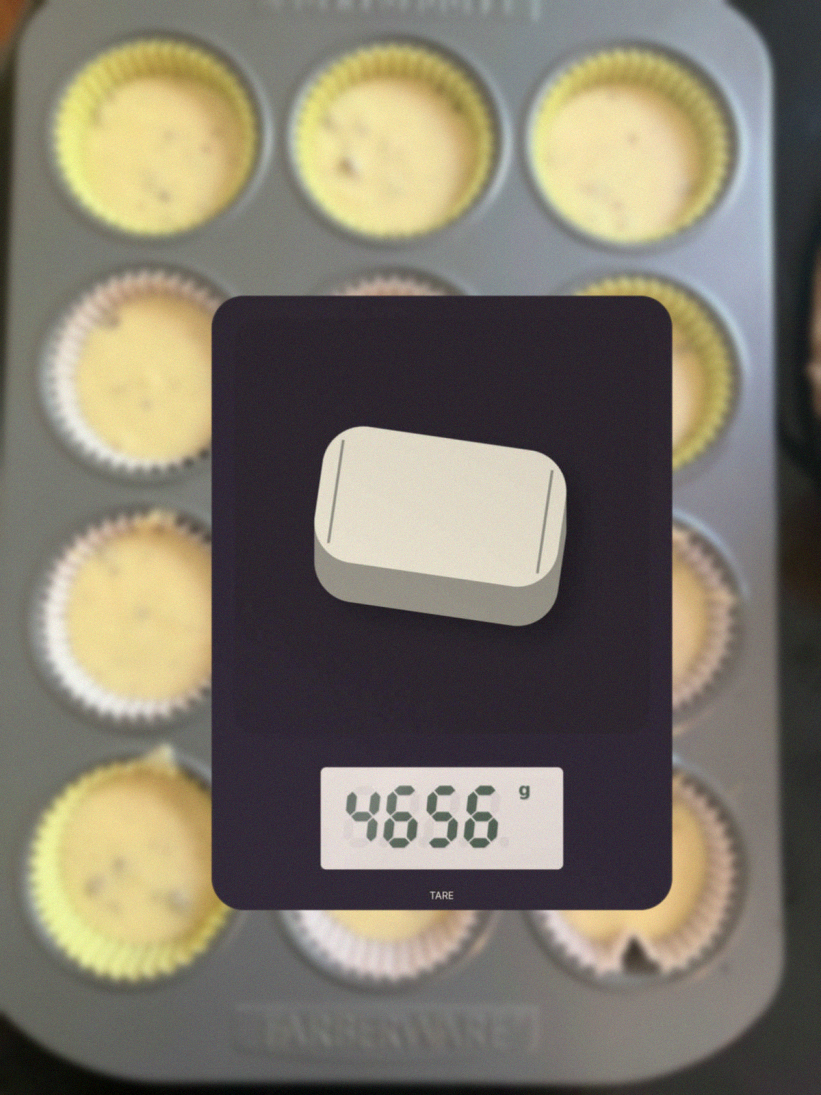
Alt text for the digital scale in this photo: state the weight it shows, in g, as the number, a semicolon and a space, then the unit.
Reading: 4656; g
